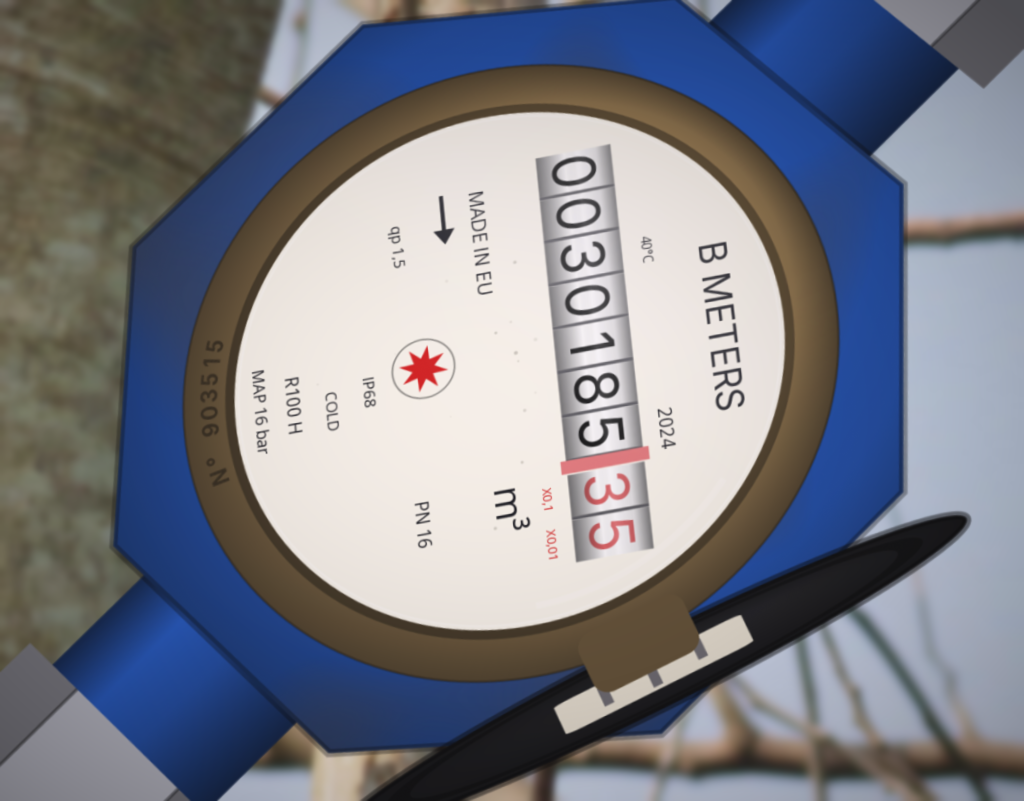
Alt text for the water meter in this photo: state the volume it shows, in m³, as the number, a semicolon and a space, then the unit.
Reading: 30185.35; m³
